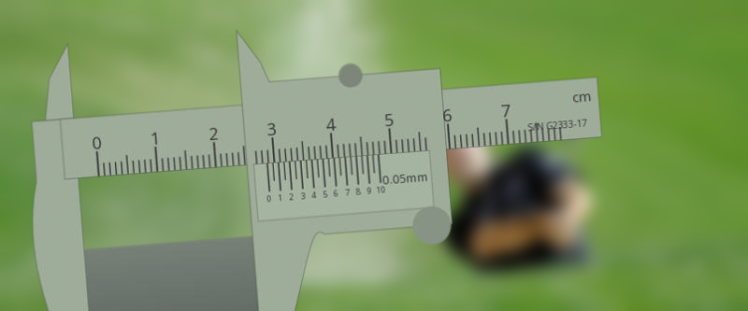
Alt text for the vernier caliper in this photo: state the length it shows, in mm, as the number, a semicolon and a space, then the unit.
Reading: 28.8; mm
